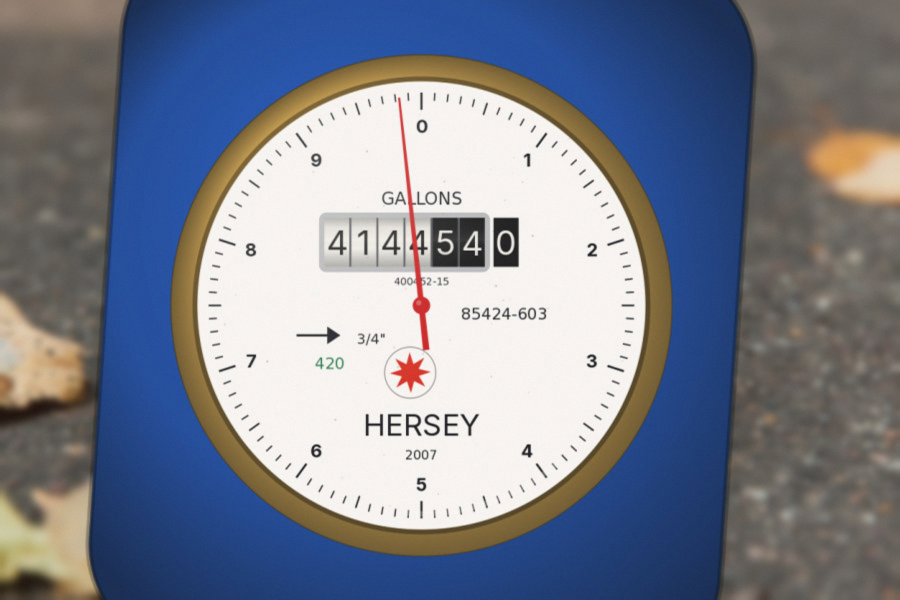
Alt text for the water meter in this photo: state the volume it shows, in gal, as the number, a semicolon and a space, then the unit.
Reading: 4144539.8; gal
